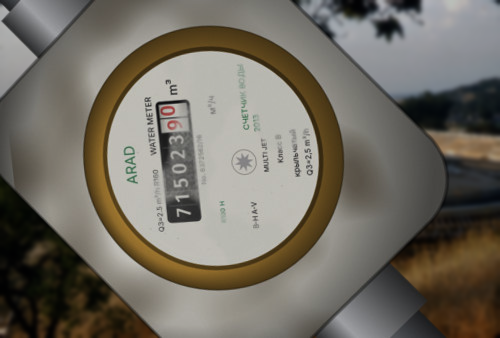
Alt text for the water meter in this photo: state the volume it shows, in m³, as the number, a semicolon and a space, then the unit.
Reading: 715023.90; m³
